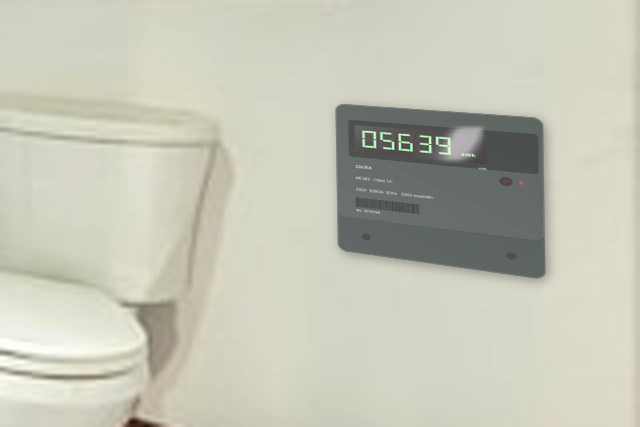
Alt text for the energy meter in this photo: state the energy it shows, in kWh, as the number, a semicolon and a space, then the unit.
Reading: 5639; kWh
